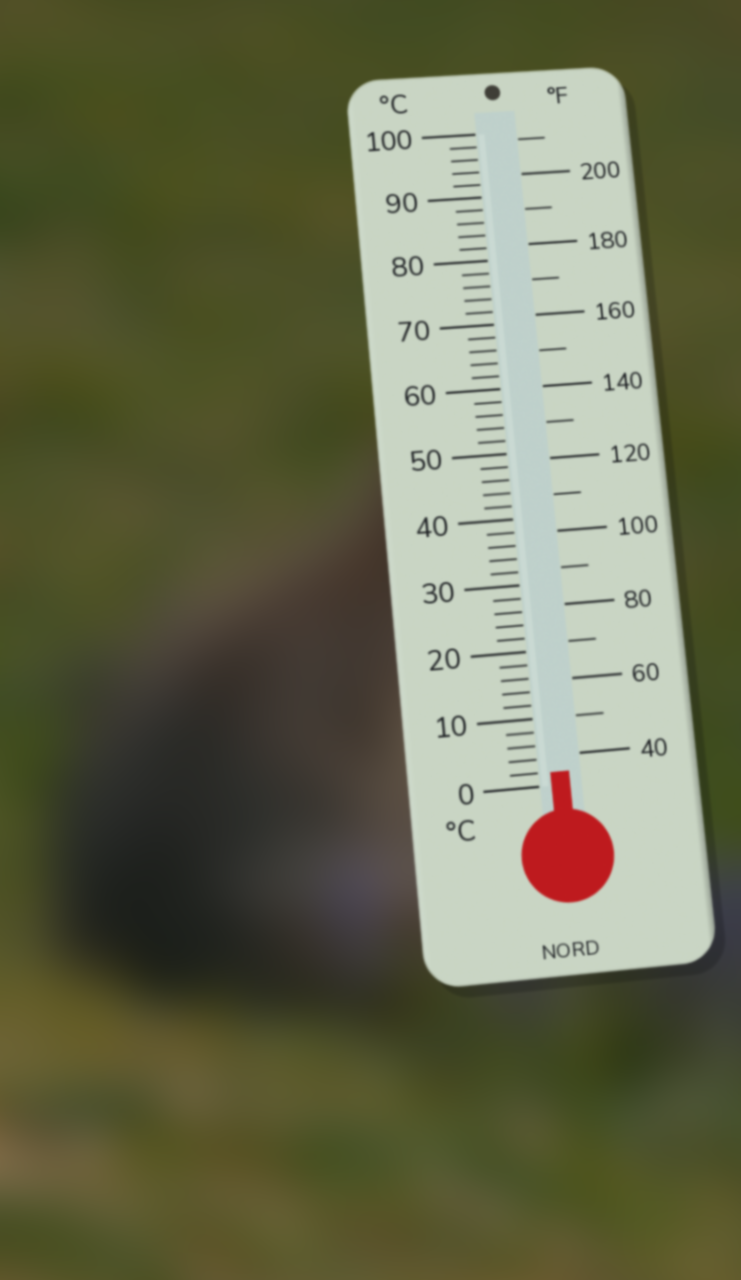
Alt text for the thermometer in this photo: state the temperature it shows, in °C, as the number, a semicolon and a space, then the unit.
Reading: 2; °C
